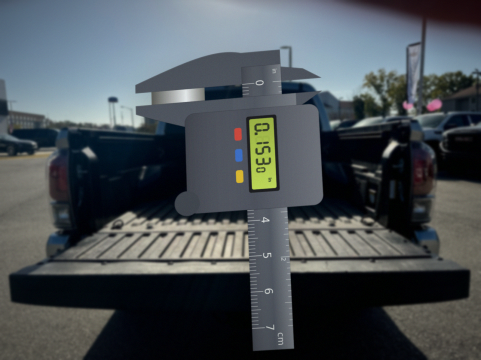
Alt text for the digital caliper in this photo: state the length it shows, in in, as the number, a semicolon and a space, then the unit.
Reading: 0.1530; in
